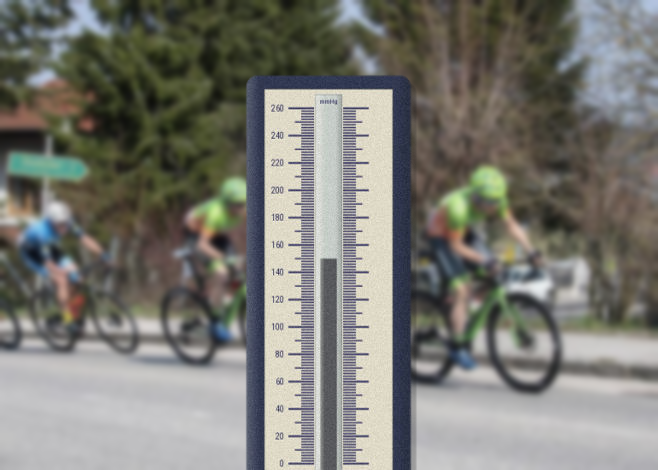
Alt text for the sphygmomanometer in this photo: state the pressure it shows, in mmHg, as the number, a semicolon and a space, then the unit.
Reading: 150; mmHg
